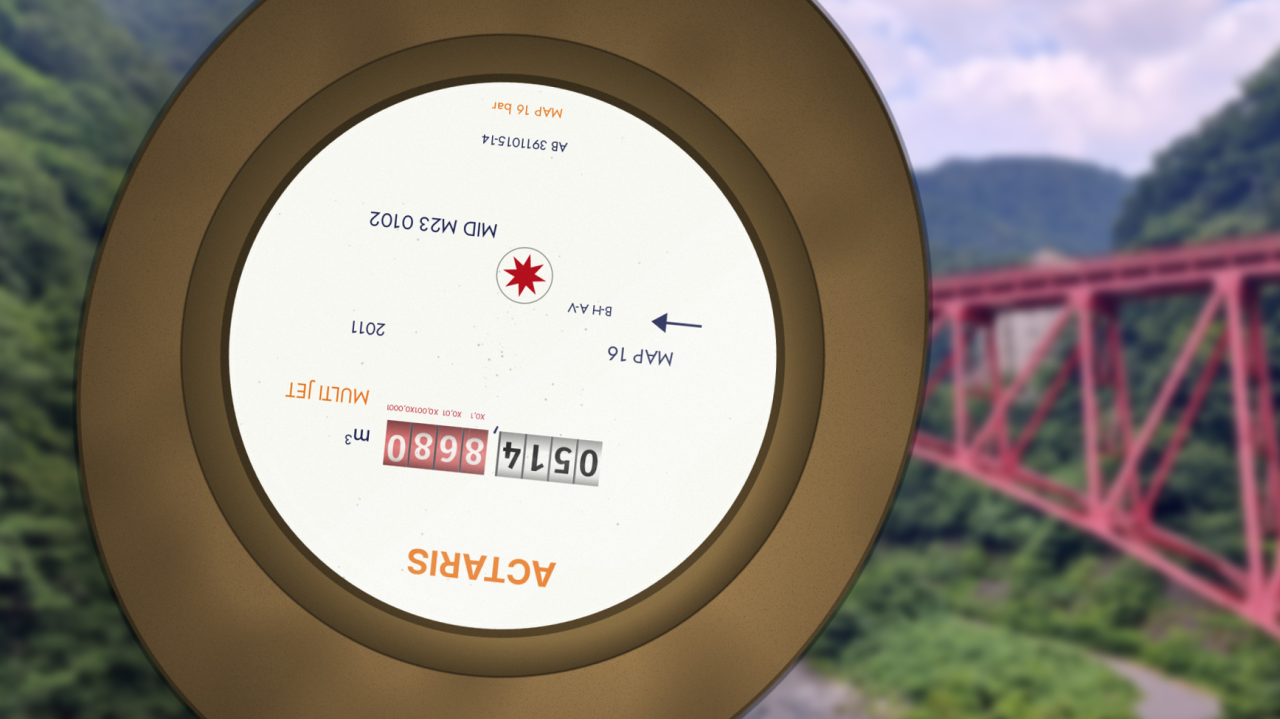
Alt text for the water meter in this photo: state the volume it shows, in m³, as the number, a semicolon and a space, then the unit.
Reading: 514.8680; m³
